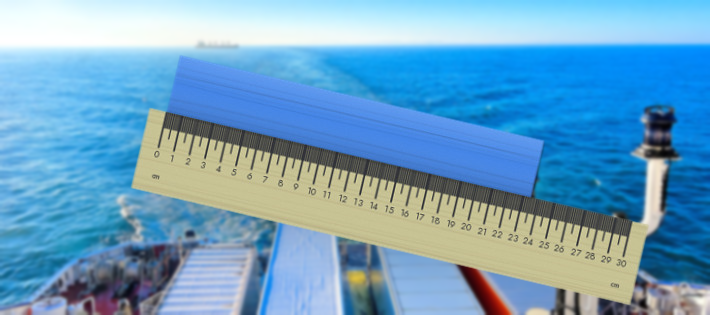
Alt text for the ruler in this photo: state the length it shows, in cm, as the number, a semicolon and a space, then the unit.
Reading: 23.5; cm
